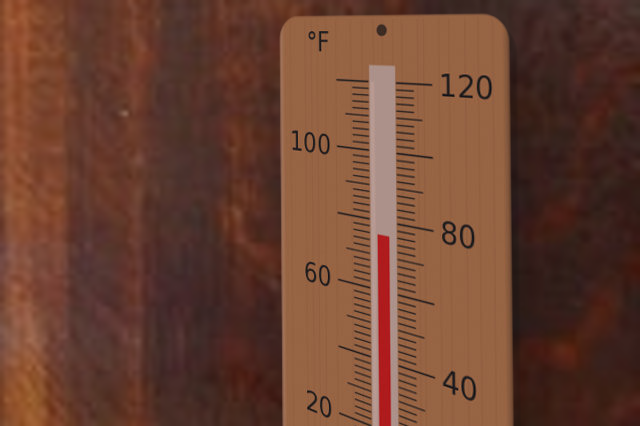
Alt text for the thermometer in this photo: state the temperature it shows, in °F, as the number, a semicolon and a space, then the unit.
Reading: 76; °F
